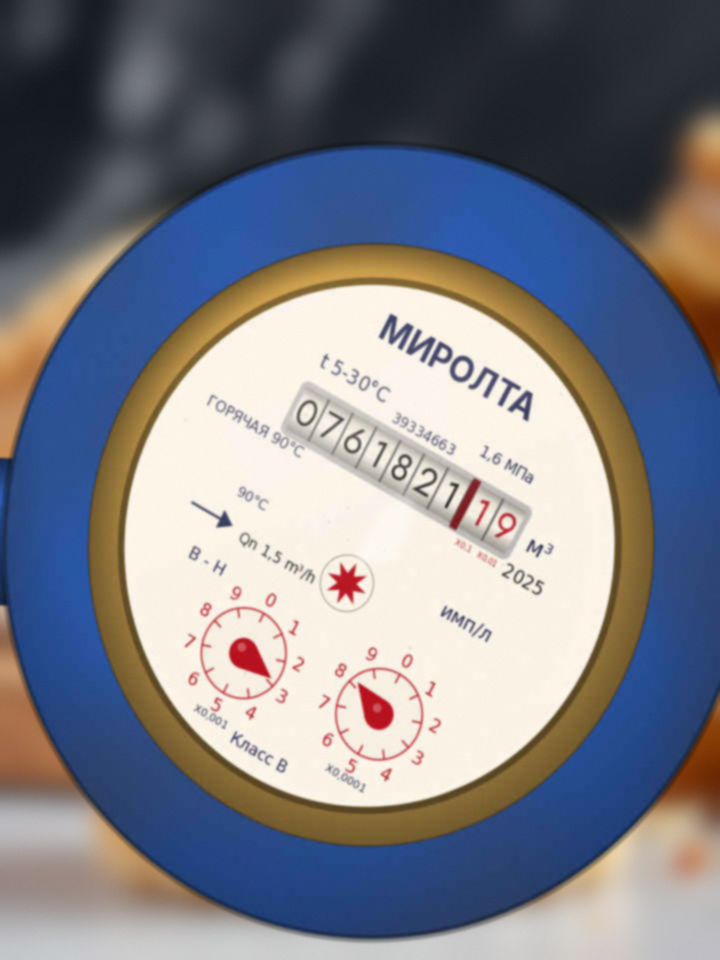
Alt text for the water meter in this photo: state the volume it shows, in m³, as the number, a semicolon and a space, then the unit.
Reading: 761821.1928; m³
